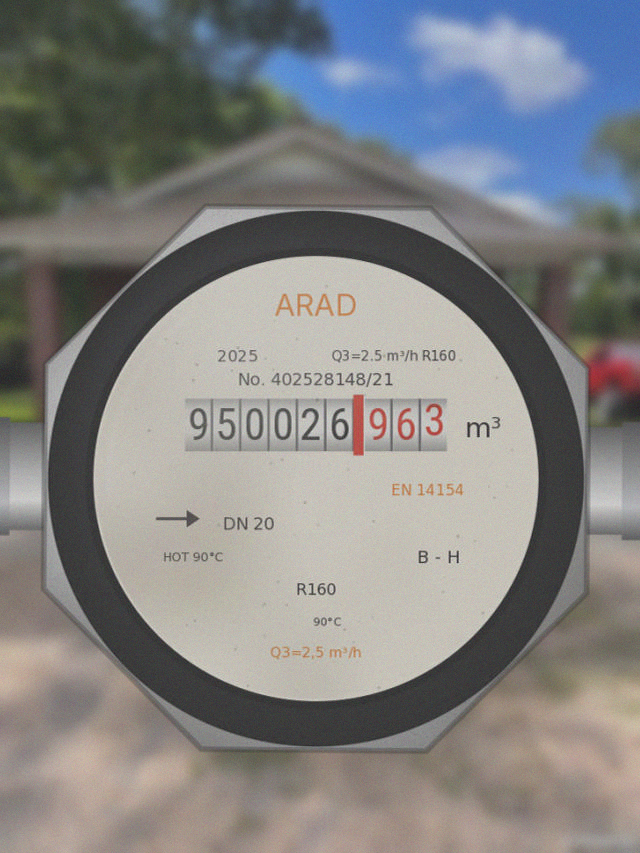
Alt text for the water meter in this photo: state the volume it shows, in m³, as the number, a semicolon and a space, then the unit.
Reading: 950026.963; m³
